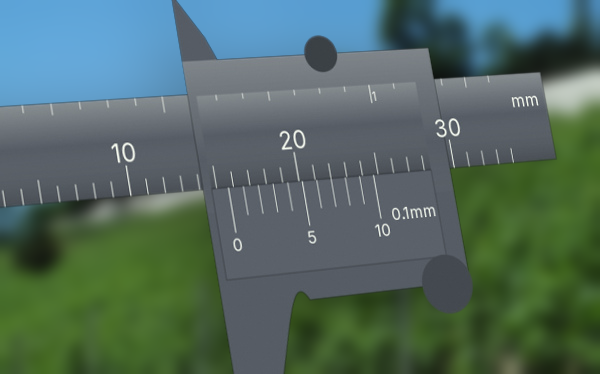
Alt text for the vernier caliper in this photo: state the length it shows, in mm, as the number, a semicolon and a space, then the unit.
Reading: 15.7; mm
